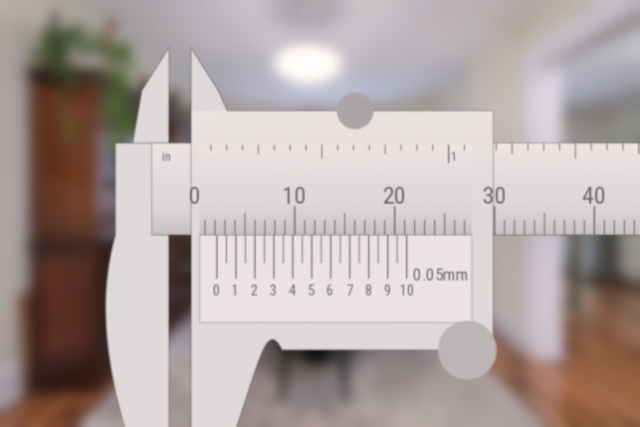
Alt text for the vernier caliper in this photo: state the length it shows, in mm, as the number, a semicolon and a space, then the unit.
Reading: 2.2; mm
